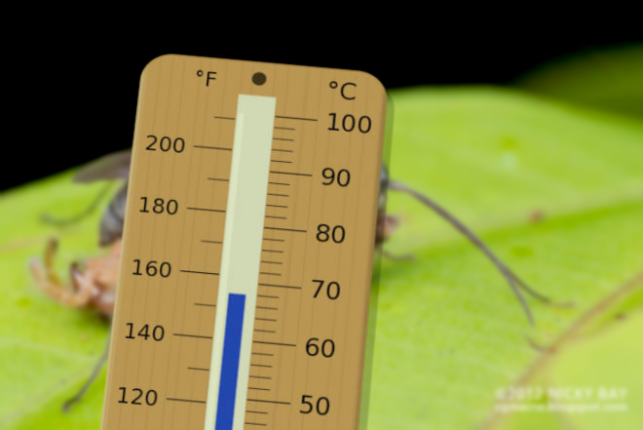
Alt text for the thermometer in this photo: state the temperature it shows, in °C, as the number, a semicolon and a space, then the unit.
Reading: 68; °C
